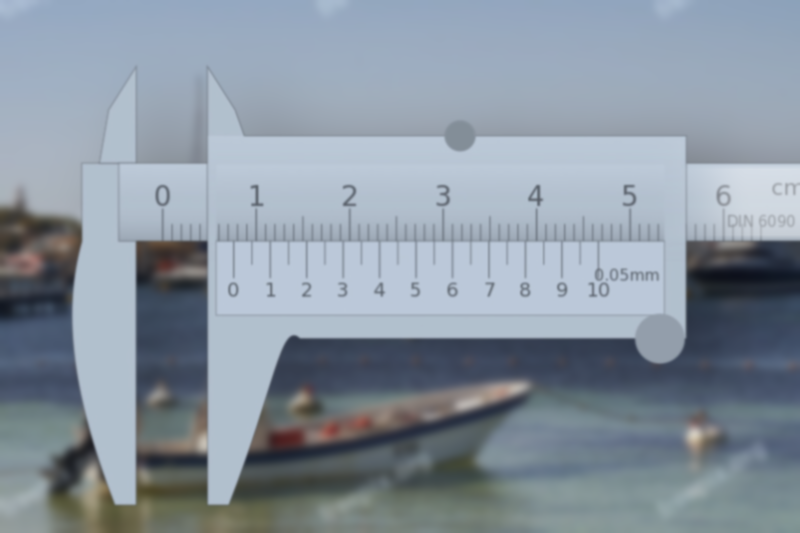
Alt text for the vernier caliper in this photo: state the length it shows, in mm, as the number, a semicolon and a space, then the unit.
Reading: 7.6; mm
